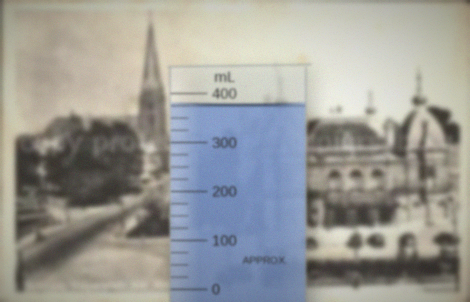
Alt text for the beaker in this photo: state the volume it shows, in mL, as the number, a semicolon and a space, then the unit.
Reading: 375; mL
